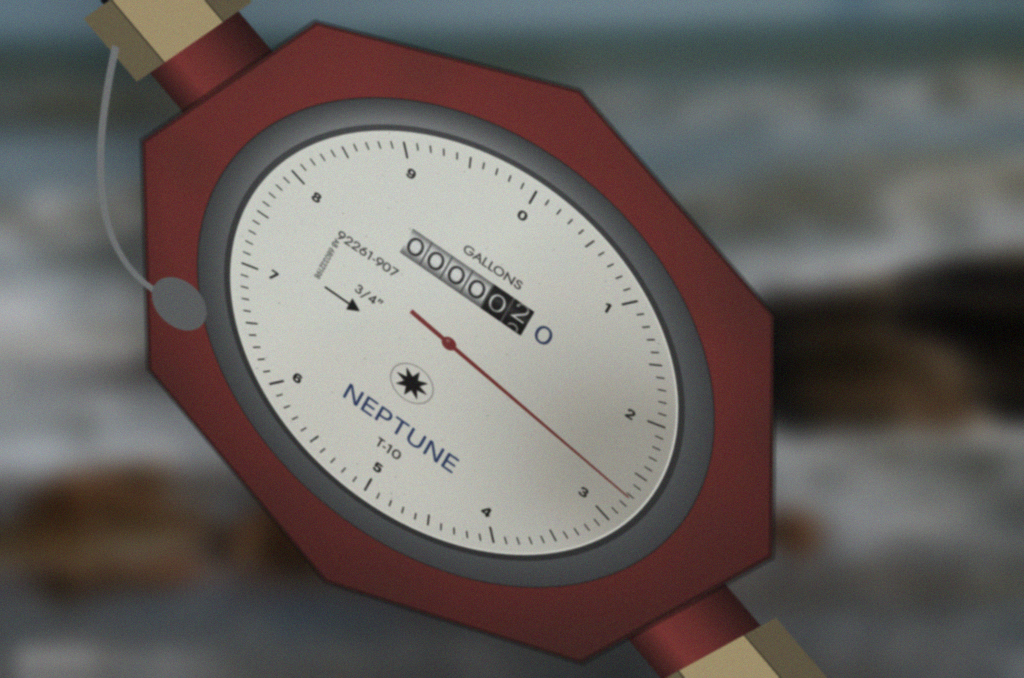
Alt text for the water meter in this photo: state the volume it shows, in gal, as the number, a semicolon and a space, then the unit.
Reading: 22.7; gal
